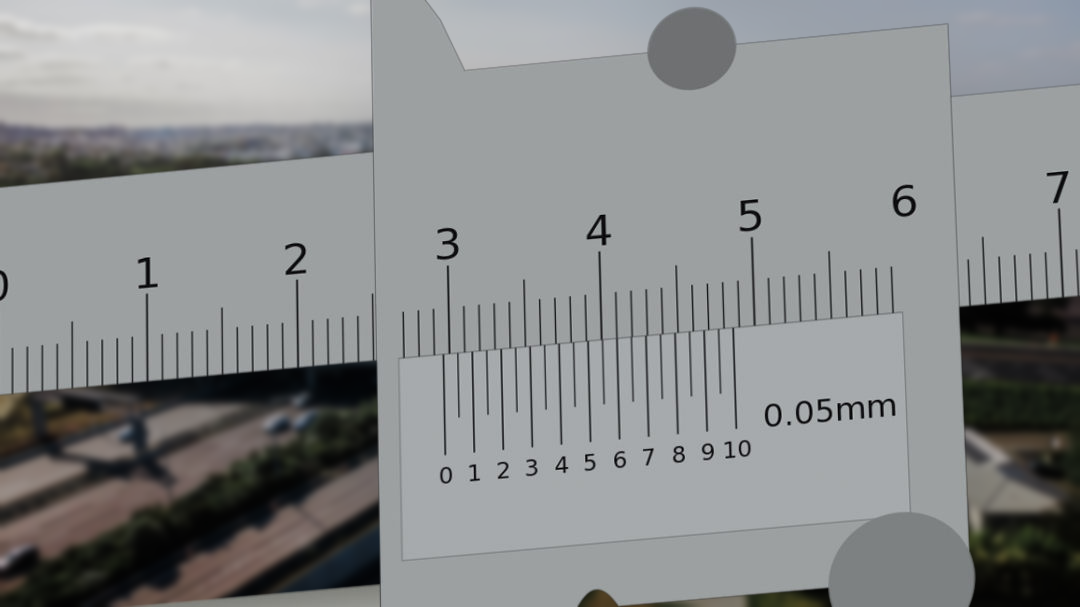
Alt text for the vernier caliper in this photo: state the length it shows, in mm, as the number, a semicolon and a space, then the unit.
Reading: 29.6; mm
